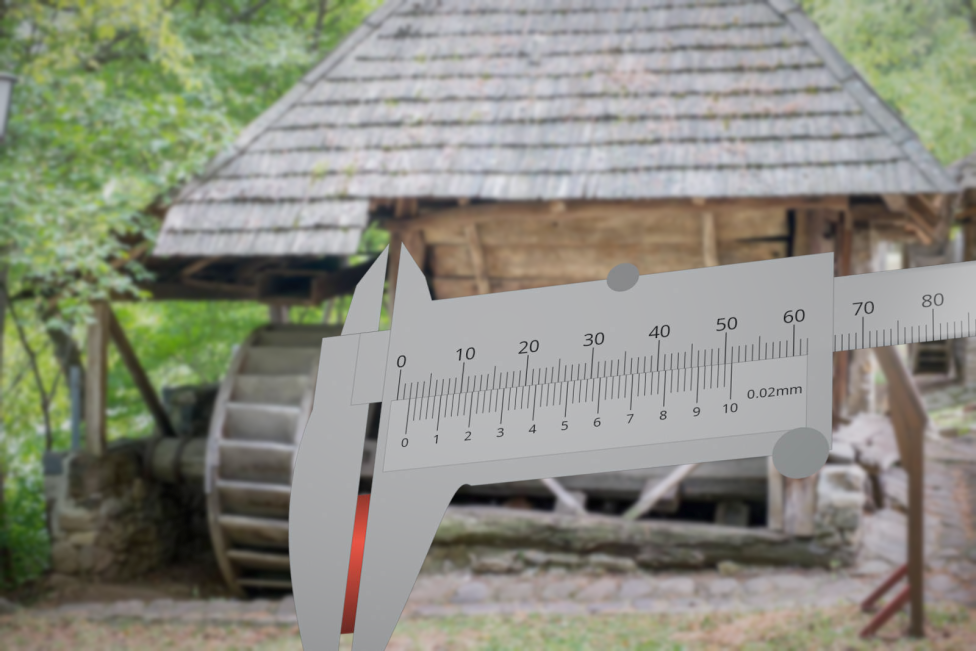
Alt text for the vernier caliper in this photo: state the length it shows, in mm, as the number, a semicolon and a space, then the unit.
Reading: 2.0; mm
